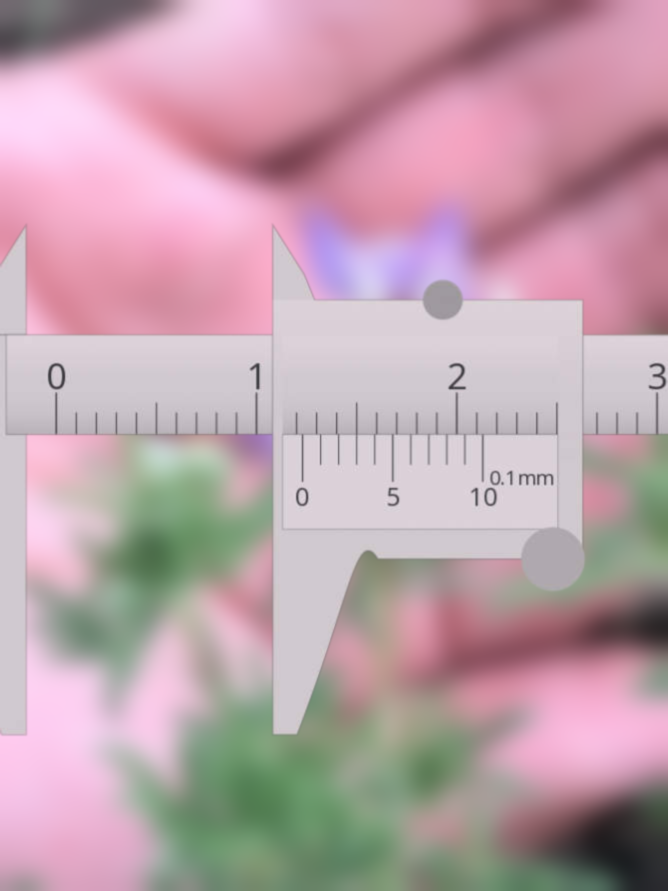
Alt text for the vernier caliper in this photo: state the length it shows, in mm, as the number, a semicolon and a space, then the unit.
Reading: 12.3; mm
